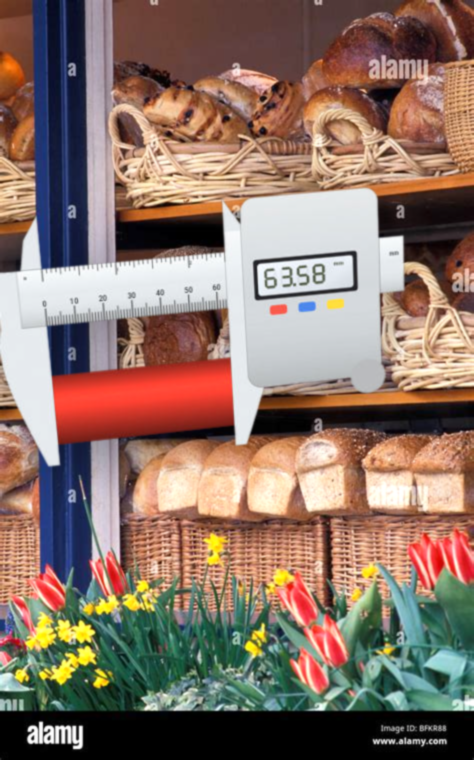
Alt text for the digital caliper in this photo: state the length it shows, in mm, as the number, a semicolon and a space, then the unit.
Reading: 63.58; mm
